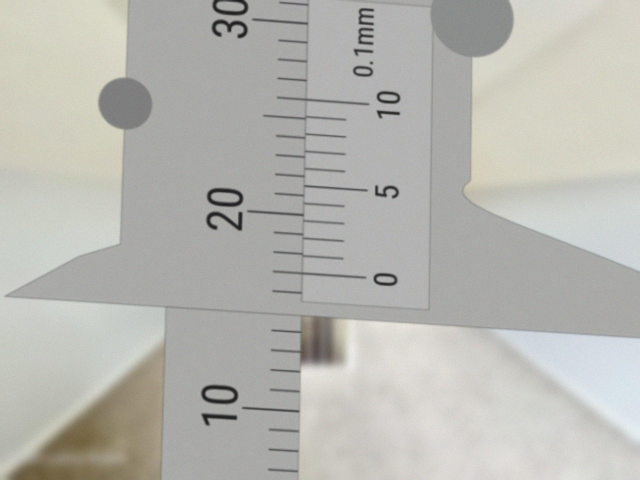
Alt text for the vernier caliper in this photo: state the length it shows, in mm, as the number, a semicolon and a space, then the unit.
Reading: 17.0; mm
